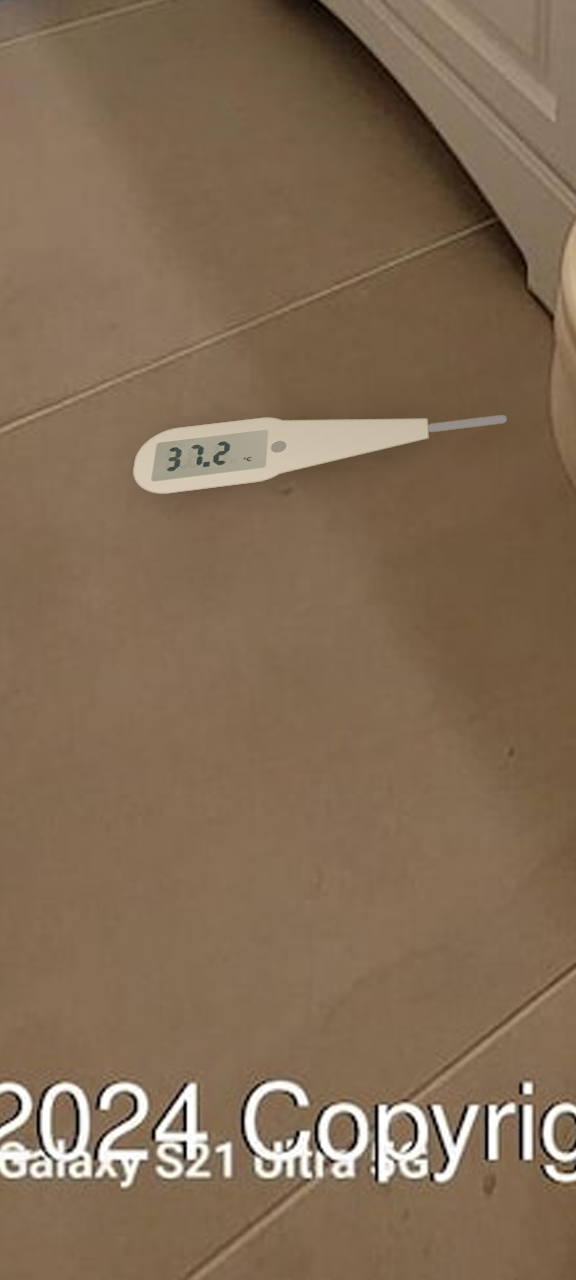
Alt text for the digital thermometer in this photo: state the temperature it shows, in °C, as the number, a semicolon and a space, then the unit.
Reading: 37.2; °C
